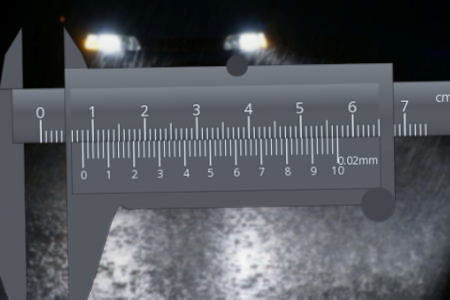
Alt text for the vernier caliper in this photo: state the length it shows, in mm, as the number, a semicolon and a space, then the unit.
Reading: 8.0; mm
